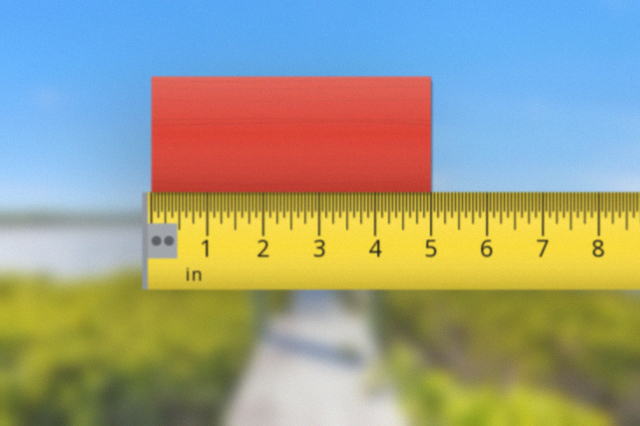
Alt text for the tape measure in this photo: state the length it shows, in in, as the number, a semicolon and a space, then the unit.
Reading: 5; in
